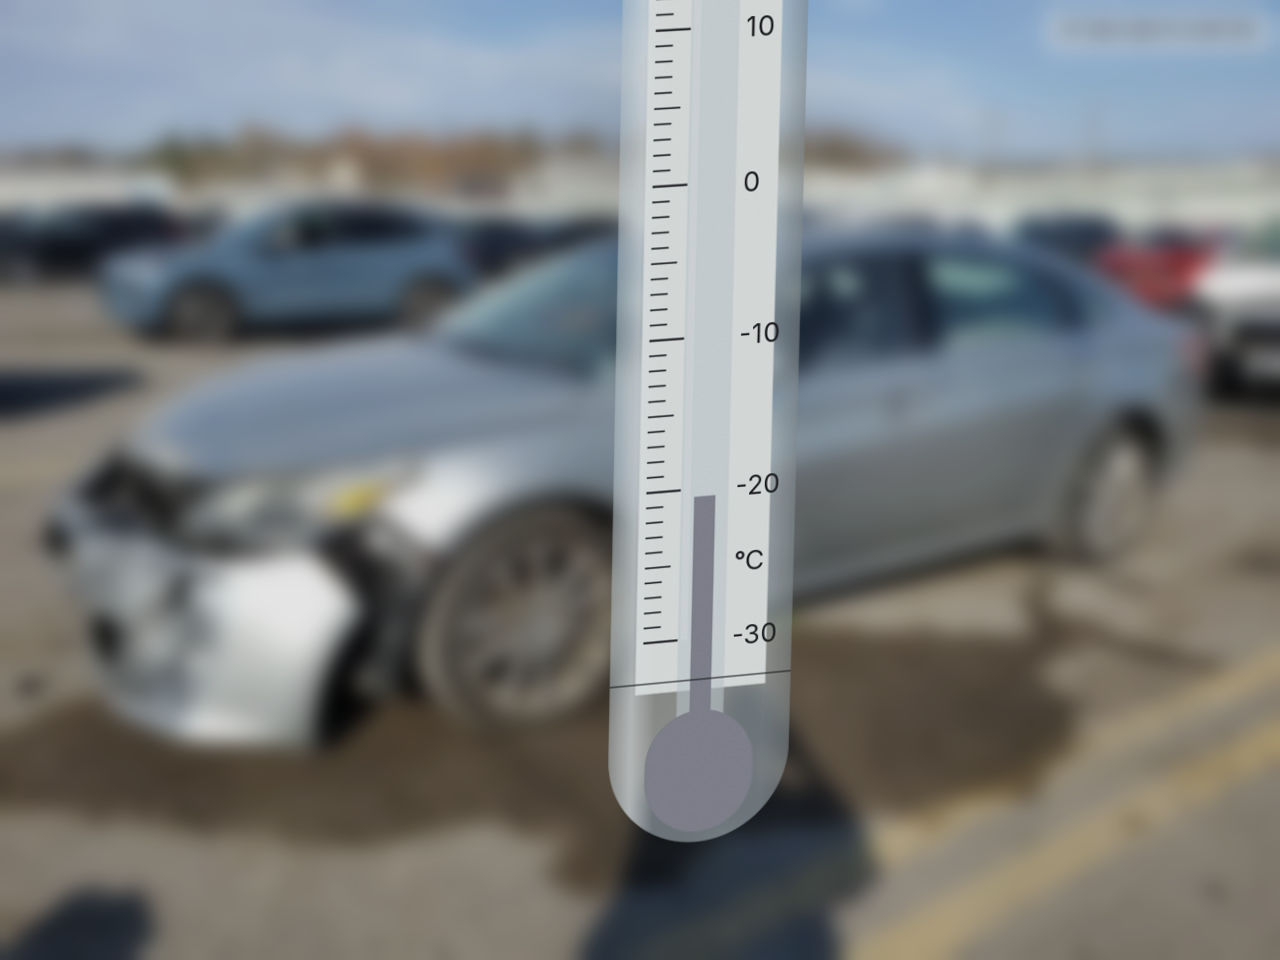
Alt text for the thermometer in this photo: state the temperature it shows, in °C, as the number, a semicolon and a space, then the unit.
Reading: -20.5; °C
